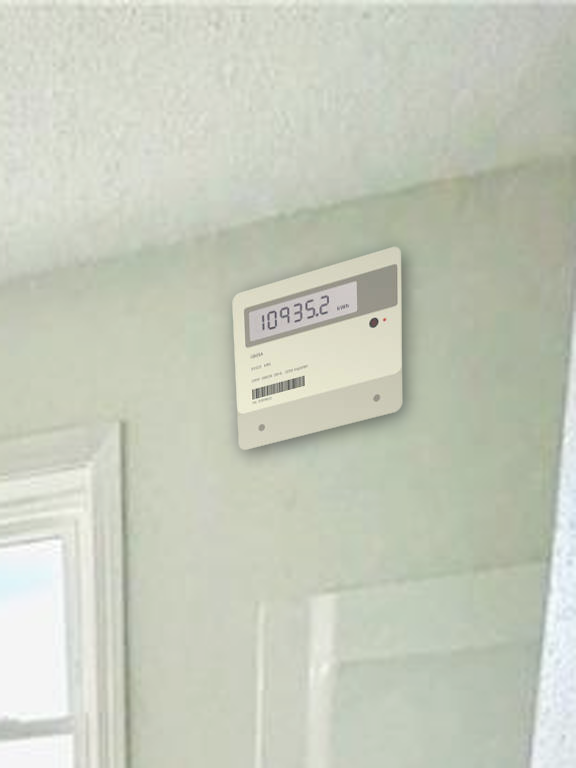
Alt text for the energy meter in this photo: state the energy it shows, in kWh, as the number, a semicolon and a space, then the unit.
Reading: 10935.2; kWh
